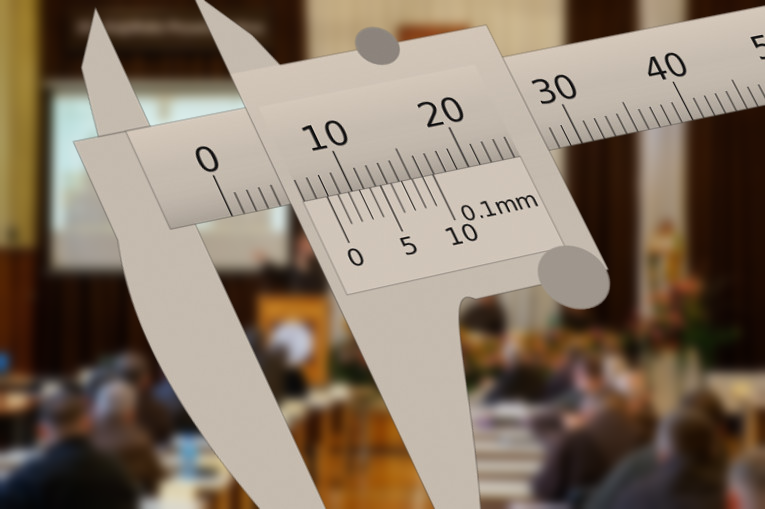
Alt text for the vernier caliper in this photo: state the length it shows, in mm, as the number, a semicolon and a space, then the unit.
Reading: 7.9; mm
